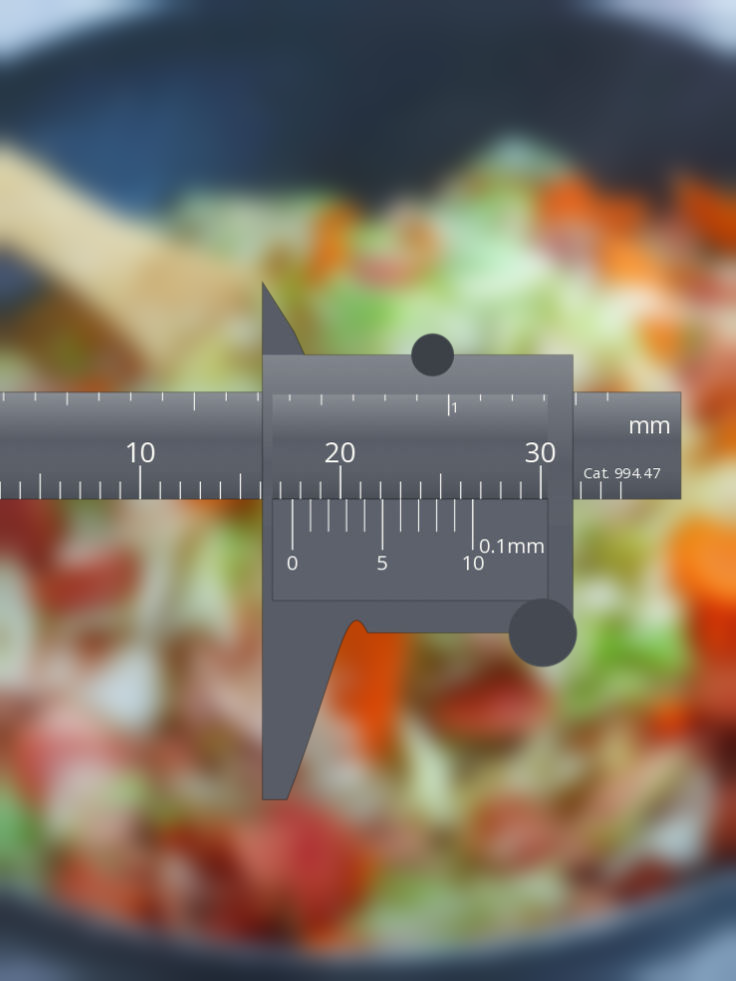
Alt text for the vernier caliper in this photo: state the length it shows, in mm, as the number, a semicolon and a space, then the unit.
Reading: 17.6; mm
